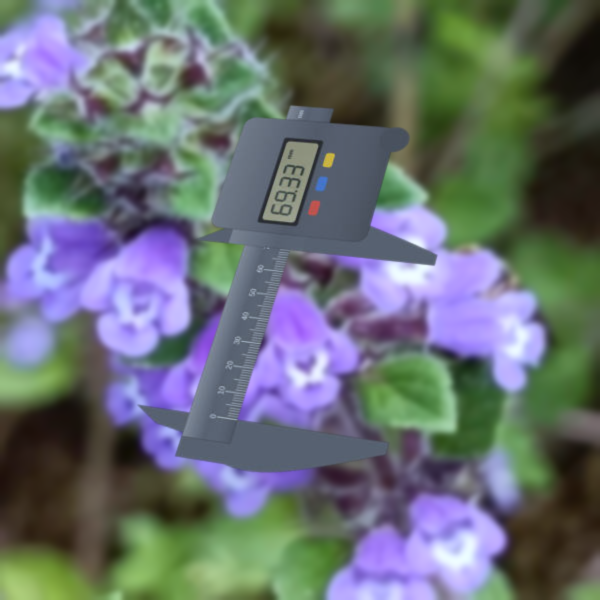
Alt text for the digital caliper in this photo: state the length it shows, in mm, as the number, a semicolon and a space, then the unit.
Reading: 69.33; mm
